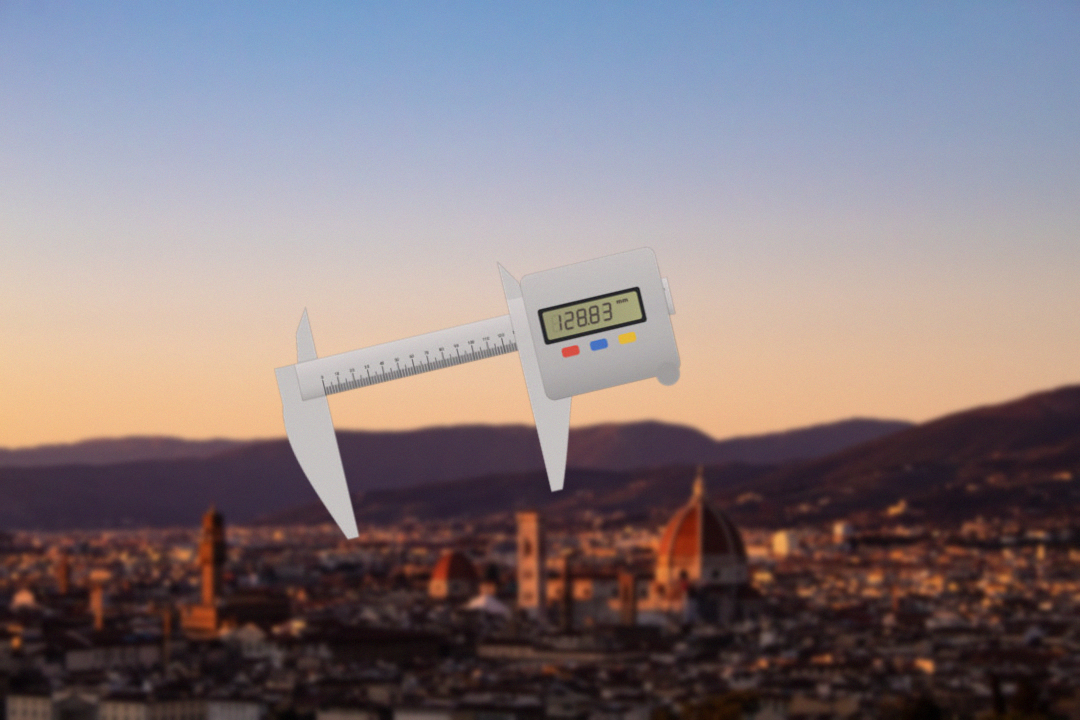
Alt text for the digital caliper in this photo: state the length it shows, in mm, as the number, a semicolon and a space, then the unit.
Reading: 128.83; mm
